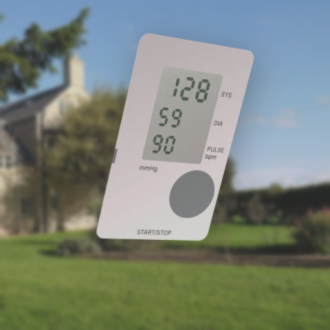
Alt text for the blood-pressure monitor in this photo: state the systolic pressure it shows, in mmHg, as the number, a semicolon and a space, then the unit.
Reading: 128; mmHg
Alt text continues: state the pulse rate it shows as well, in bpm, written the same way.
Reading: 90; bpm
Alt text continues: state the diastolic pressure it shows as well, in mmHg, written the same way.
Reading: 59; mmHg
